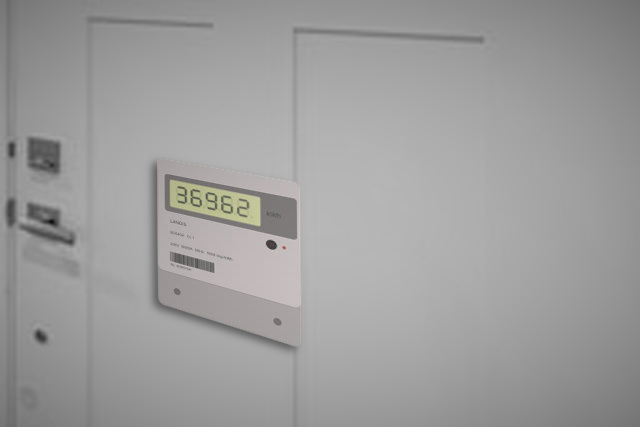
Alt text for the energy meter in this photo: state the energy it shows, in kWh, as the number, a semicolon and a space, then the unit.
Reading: 36962; kWh
